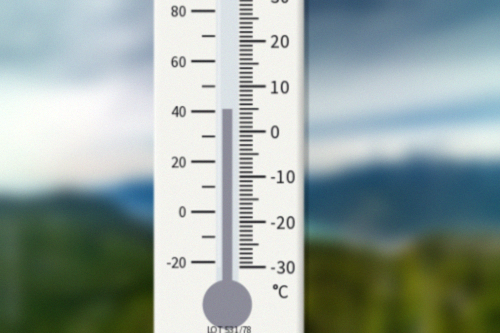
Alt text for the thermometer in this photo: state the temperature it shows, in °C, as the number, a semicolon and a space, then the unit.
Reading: 5; °C
